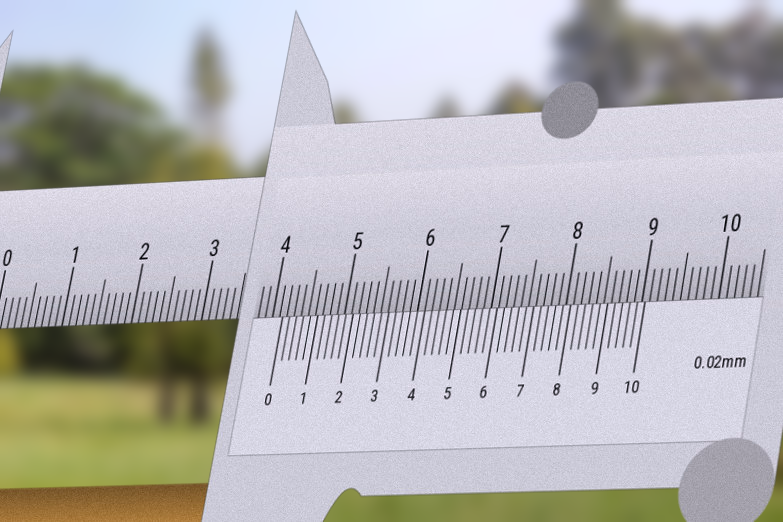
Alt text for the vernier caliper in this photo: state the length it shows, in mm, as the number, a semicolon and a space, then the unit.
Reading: 41.4; mm
